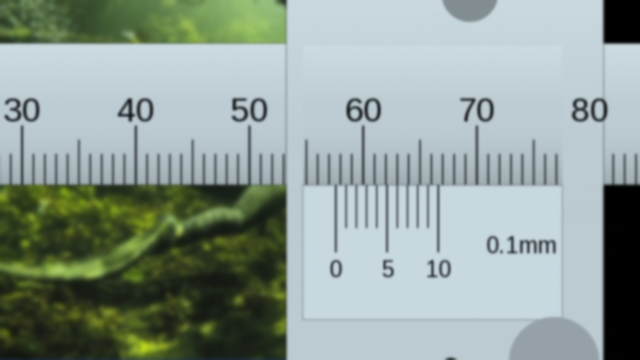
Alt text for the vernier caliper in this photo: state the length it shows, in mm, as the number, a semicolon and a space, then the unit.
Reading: 57.6; mm
